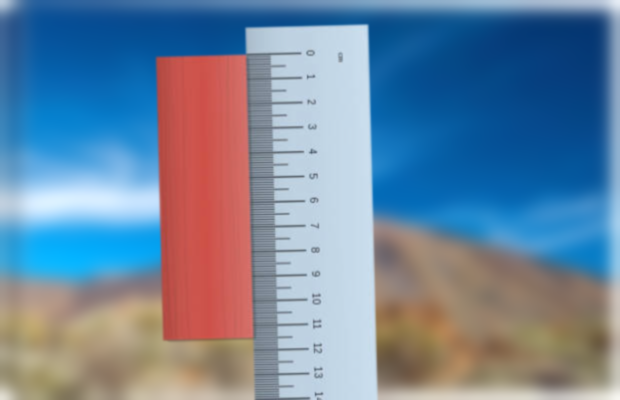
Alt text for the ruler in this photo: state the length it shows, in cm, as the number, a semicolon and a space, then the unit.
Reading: 11.5; cm
